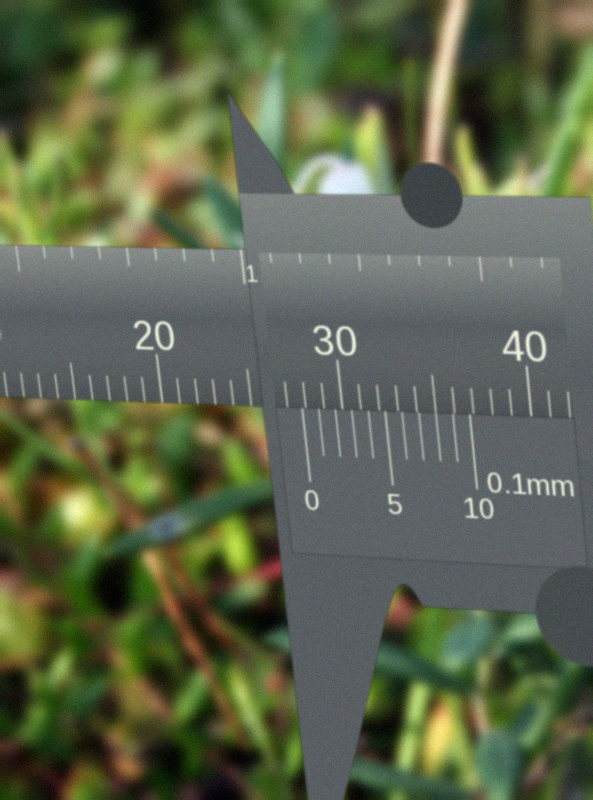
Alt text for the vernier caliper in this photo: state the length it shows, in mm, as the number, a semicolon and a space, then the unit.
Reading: 27.8; mm
